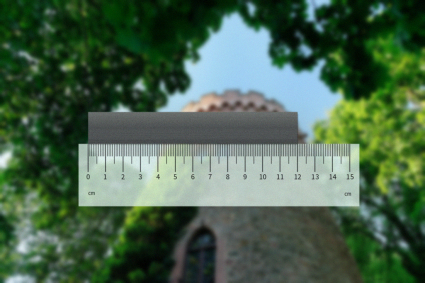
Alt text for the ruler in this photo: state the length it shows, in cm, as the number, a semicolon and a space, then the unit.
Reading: 12; cm
